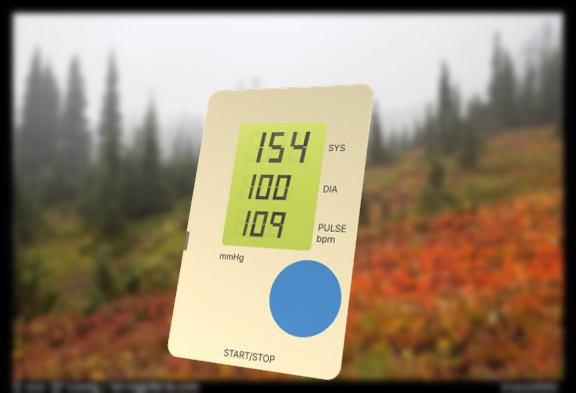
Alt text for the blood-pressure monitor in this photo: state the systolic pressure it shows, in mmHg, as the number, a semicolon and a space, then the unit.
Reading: 154; mmHg
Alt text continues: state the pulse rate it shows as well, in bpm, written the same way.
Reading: 109; bpm
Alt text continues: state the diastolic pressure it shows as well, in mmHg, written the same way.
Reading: 100; mmHg
